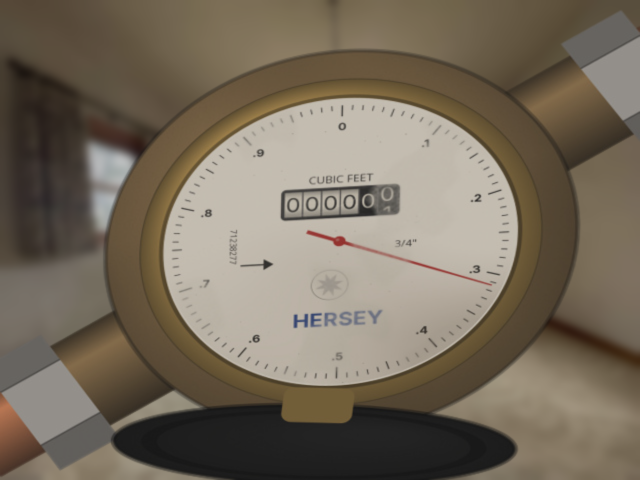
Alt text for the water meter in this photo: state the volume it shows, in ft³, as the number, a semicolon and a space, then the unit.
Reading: 0.31; ft³
